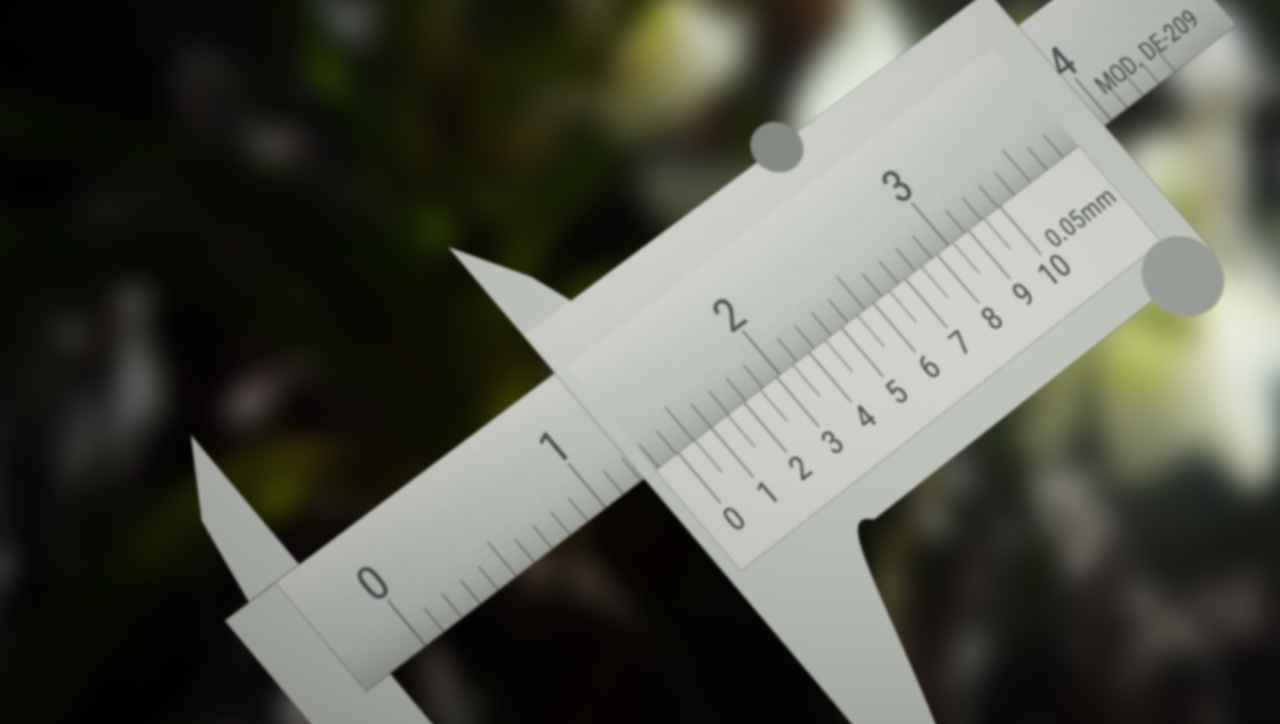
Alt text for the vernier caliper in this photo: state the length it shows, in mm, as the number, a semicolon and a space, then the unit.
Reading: 14.1; mm
